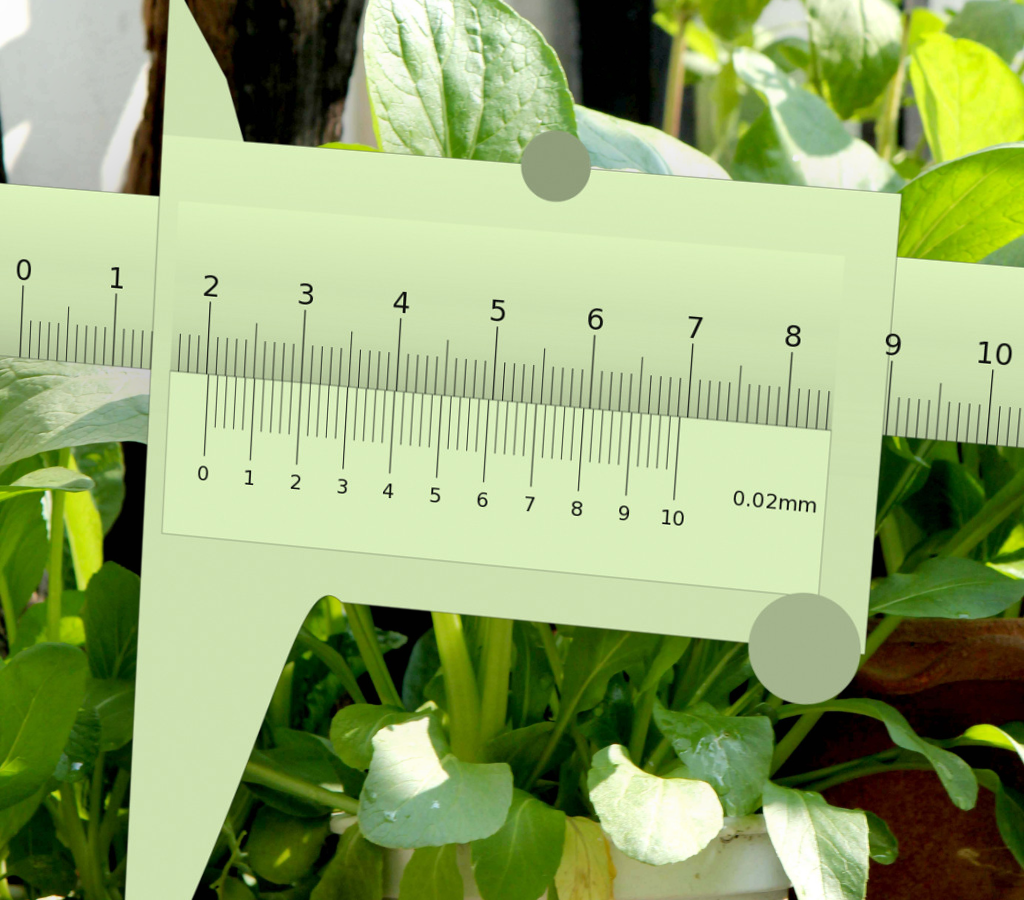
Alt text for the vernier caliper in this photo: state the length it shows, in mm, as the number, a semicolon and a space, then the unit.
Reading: 20.2; mm
